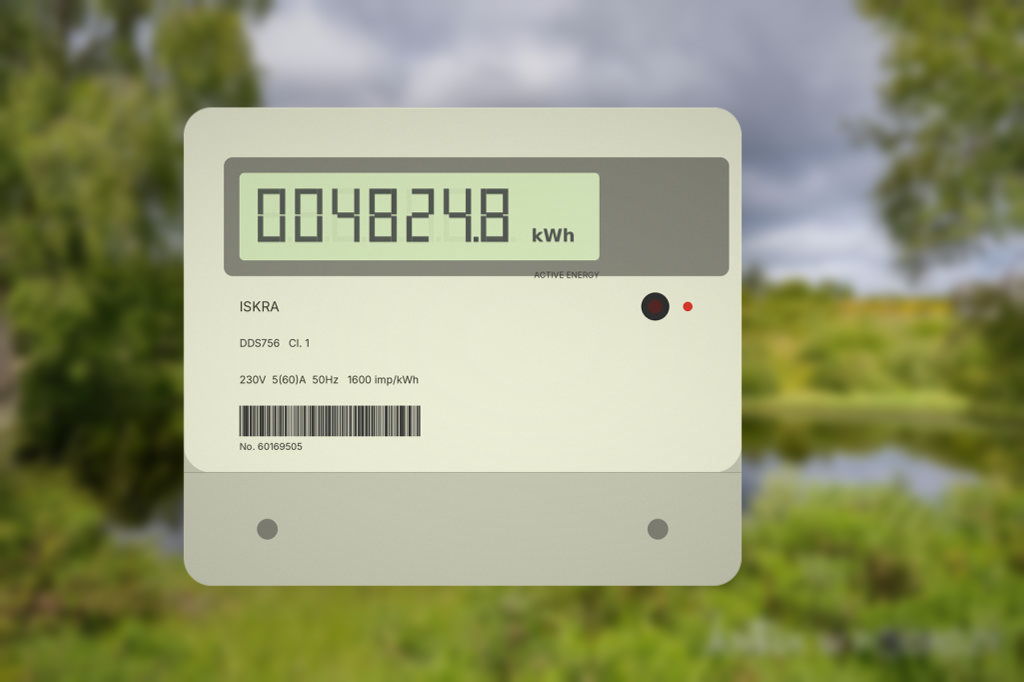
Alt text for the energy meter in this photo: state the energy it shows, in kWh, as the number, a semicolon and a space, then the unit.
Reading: 4824.8; kWh
